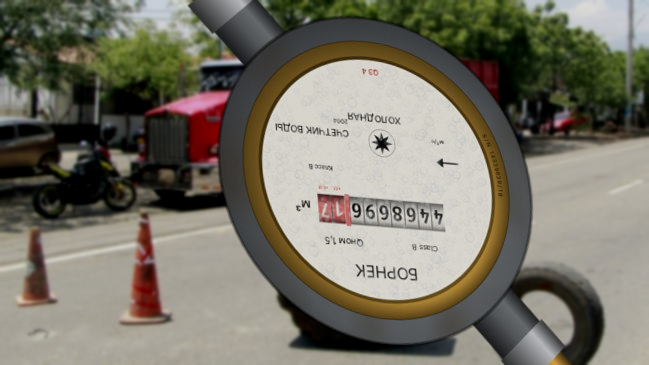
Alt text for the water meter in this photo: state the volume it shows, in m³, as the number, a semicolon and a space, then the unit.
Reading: 4468696.17; m³
